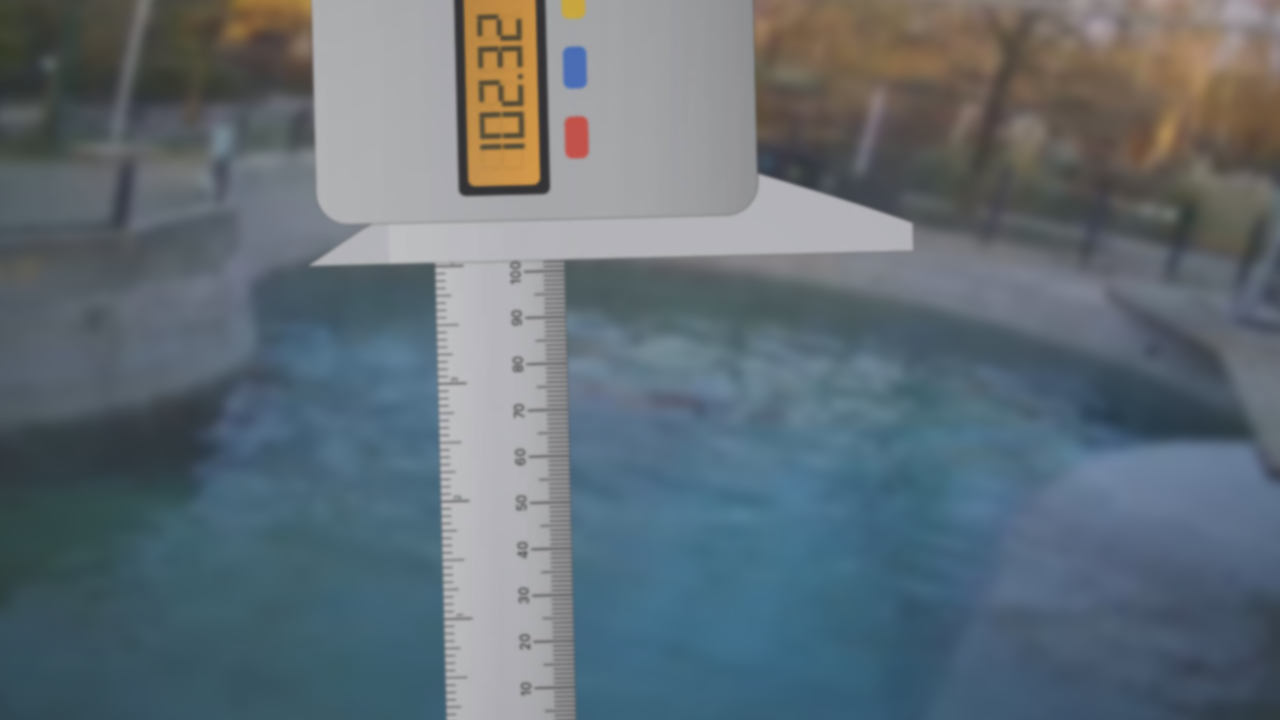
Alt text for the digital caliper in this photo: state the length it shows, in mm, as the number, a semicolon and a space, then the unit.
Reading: 102.32; mm
